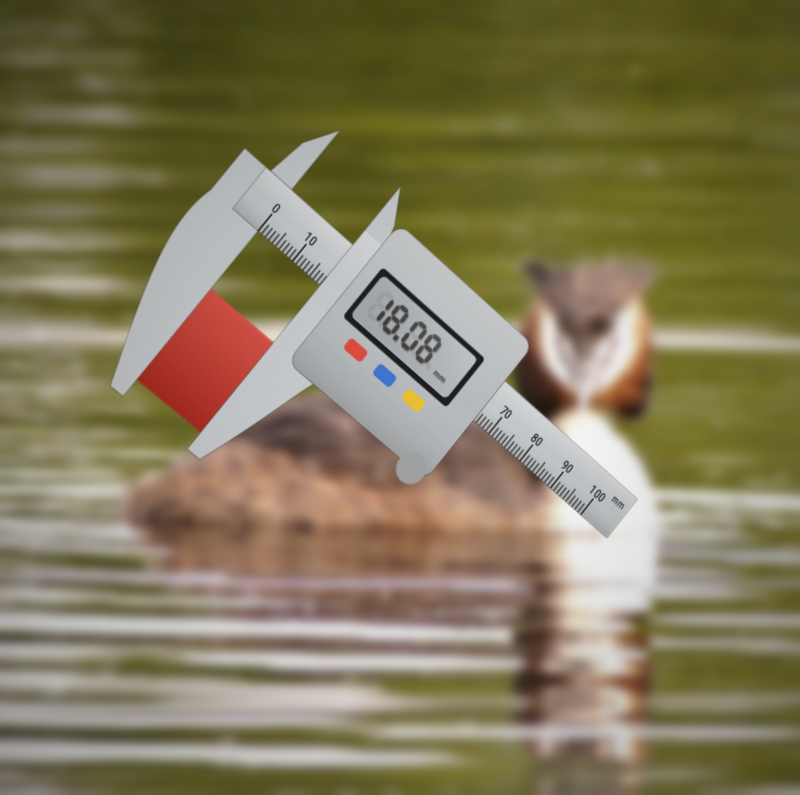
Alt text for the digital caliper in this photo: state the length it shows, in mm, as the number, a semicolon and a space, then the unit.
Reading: 18.08; mm
